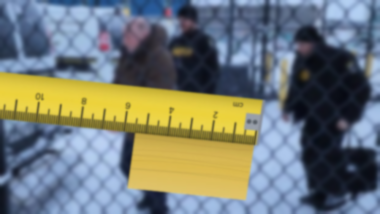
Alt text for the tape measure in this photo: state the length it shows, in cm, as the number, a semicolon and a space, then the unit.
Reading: 5.5; cm
